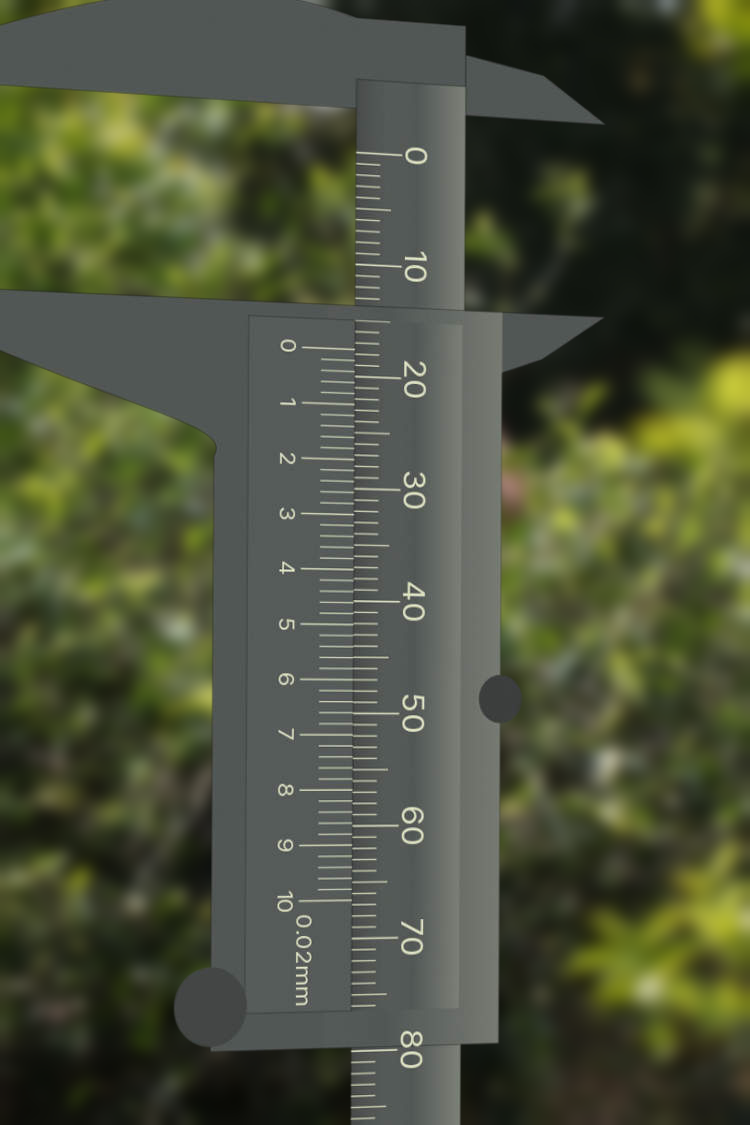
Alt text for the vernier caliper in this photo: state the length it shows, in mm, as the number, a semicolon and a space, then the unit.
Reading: 17.6; mm
